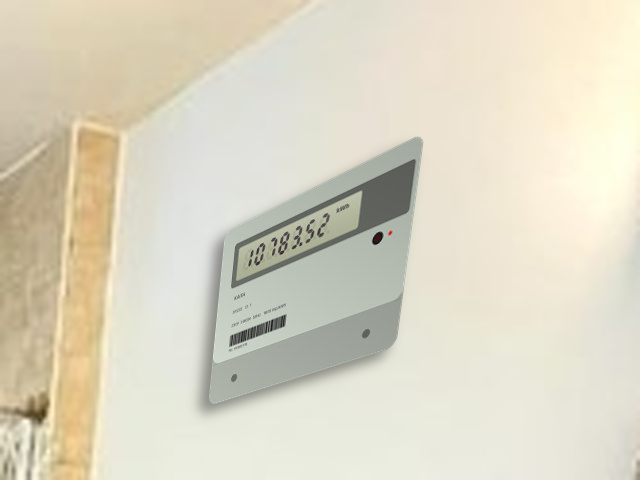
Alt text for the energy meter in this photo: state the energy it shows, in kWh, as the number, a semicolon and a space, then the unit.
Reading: 10783.52; kWh
